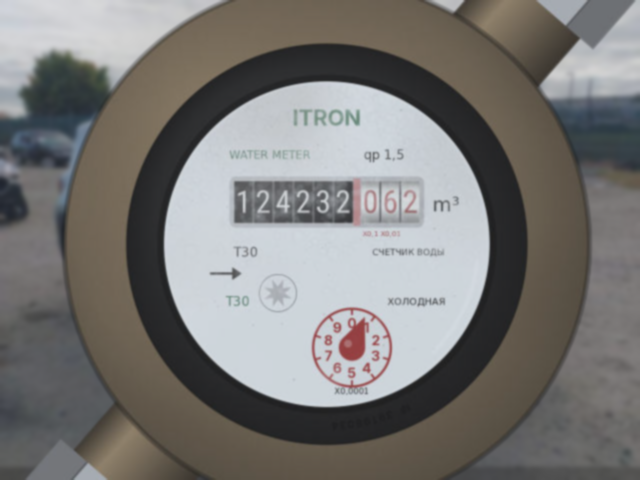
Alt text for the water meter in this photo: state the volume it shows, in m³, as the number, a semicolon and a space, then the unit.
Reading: 124232.0620; m³
